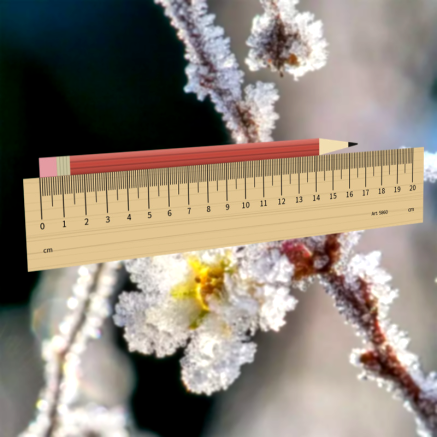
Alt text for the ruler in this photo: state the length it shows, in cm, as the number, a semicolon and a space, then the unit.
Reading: 16.5; cm
